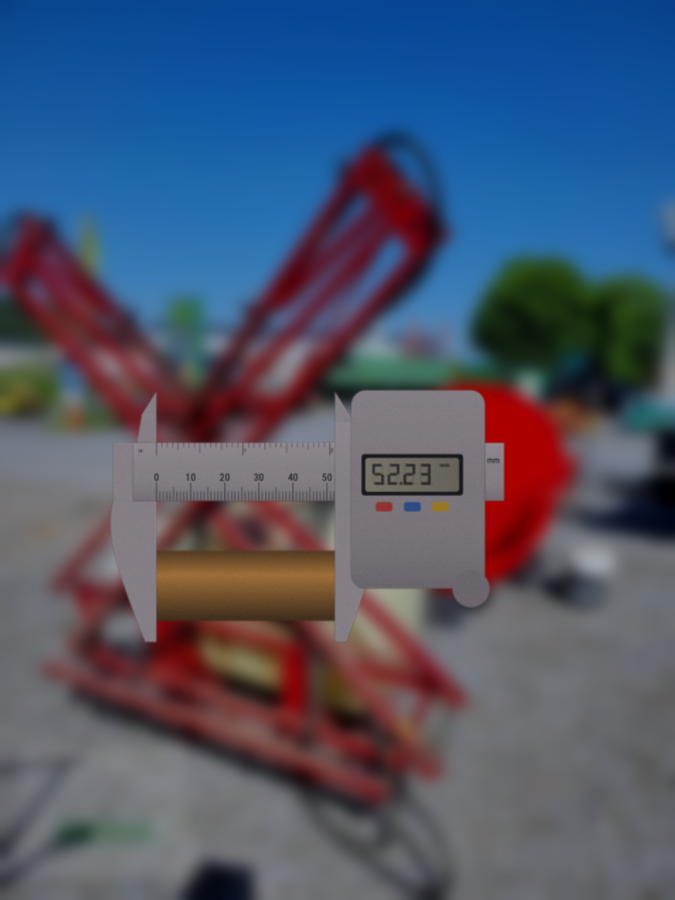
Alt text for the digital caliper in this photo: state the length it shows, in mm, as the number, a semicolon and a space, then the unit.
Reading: 52.23; mm
